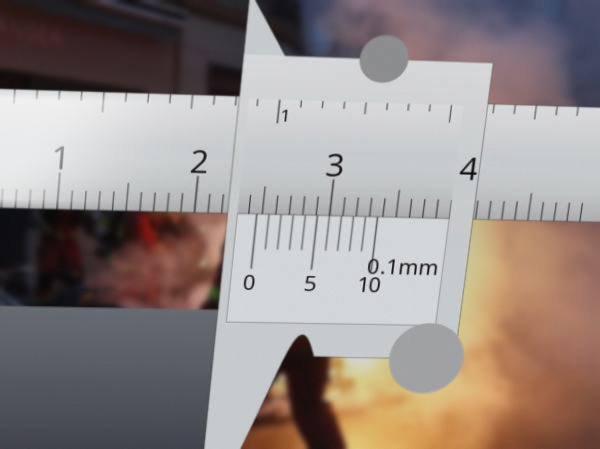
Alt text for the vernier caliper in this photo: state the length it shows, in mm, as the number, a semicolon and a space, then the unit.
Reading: 24.6; mm
